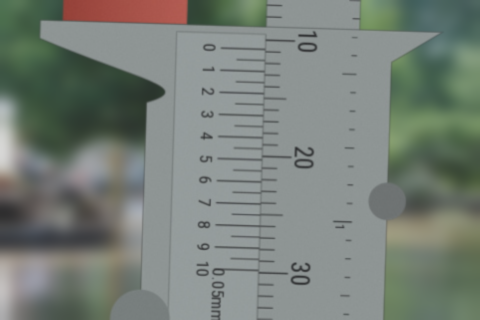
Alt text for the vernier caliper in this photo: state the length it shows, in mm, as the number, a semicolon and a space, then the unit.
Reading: 10.8; mm
